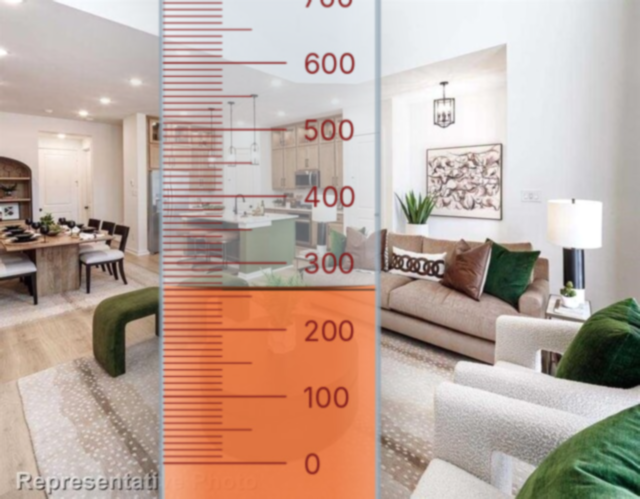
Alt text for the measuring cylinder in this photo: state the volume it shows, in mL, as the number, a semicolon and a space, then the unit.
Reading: 260; mL
